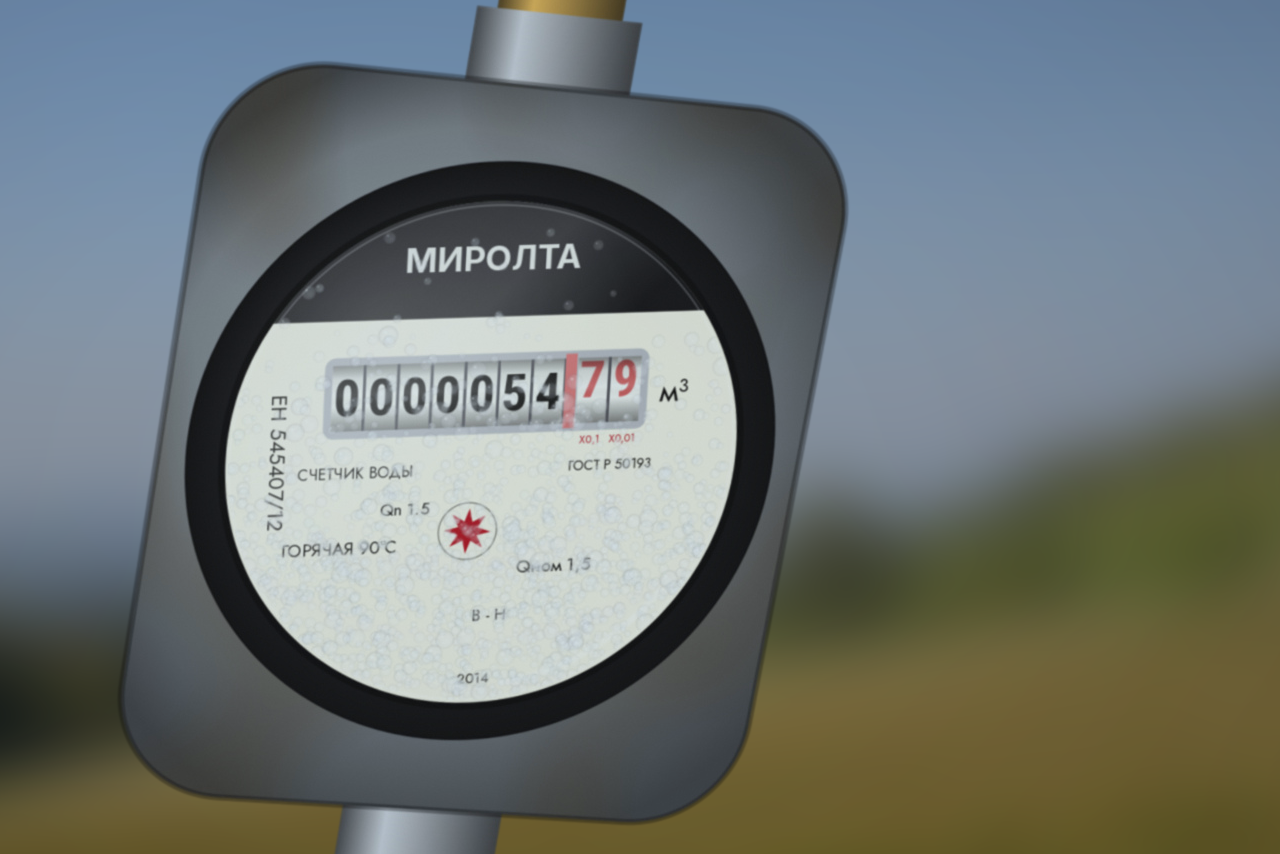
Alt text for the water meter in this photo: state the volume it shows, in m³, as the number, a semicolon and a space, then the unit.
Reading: 54.79; m³
